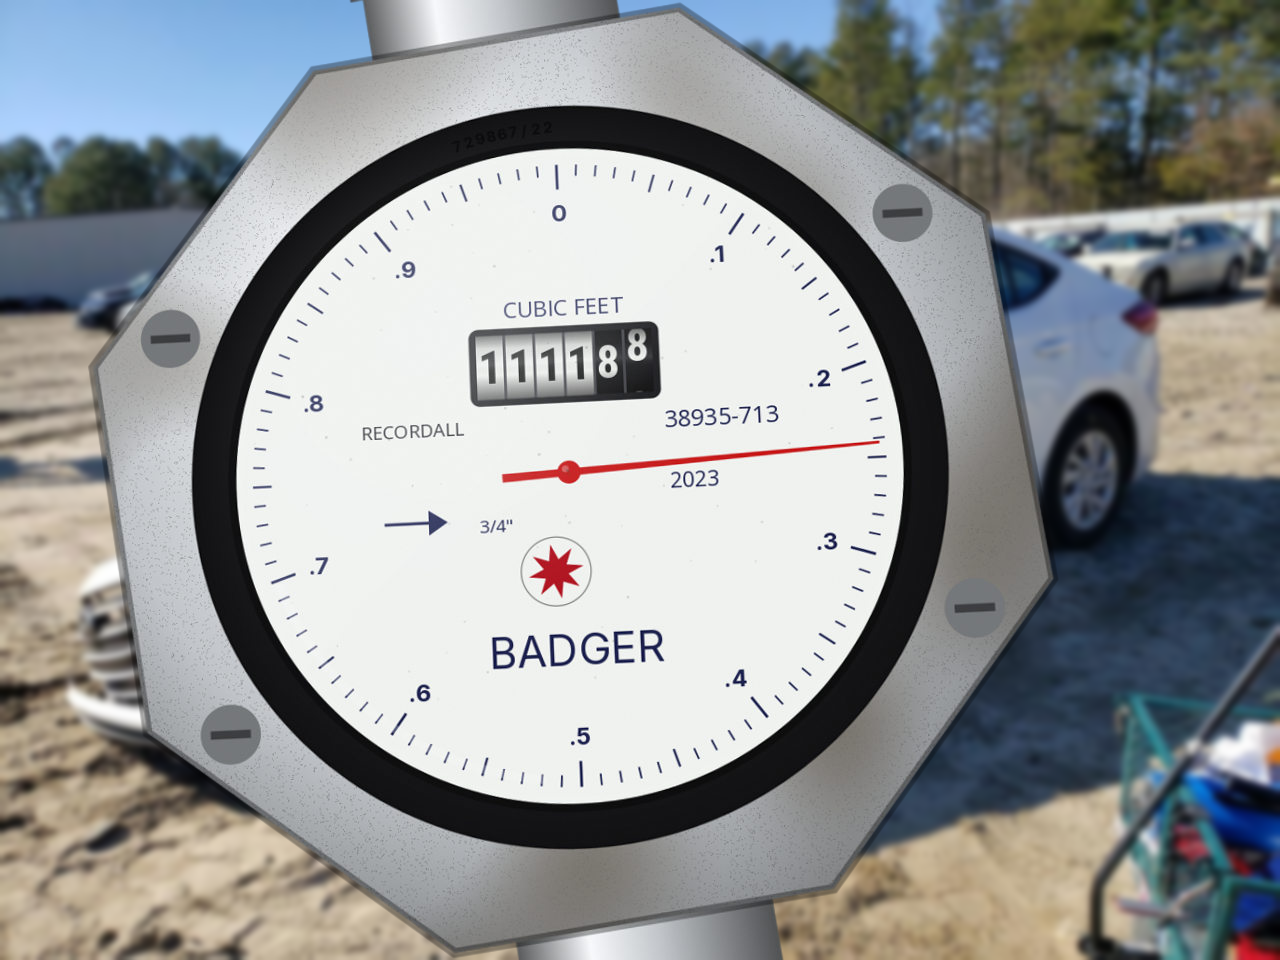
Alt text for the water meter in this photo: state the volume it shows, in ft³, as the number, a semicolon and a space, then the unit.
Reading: 111188.24; ft³
